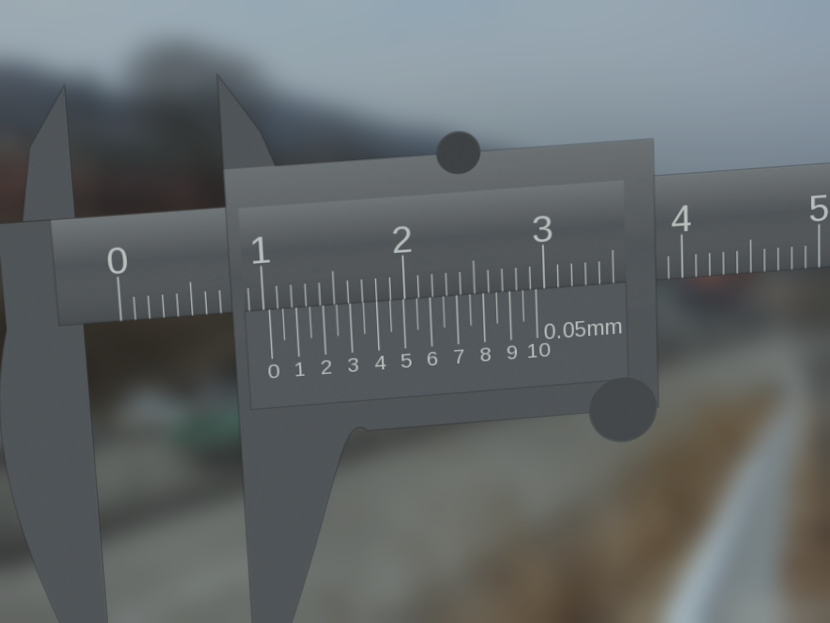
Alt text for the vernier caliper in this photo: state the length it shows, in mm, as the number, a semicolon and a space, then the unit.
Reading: 10.4; mm
